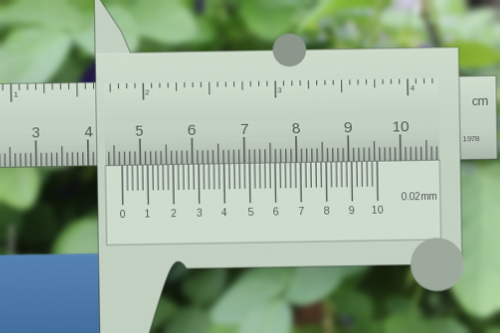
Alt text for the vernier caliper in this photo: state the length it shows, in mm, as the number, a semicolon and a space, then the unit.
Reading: 46.5; mm
